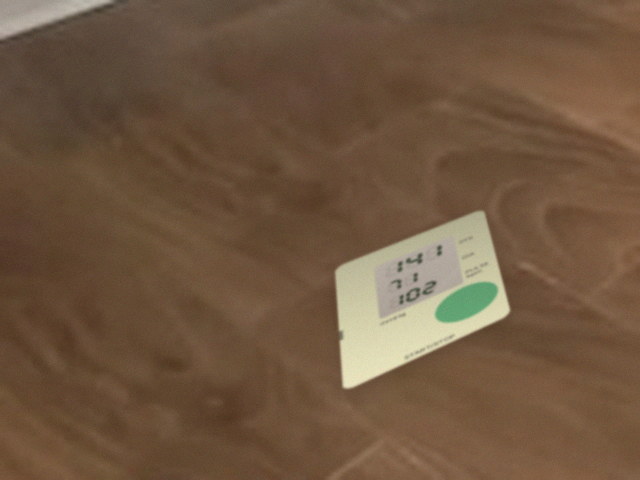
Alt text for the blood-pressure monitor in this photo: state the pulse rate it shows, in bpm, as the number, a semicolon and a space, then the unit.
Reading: 102; bpm
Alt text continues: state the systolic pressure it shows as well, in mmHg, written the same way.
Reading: 141; mmHg
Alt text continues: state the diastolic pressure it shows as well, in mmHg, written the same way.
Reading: 71; mmHg
